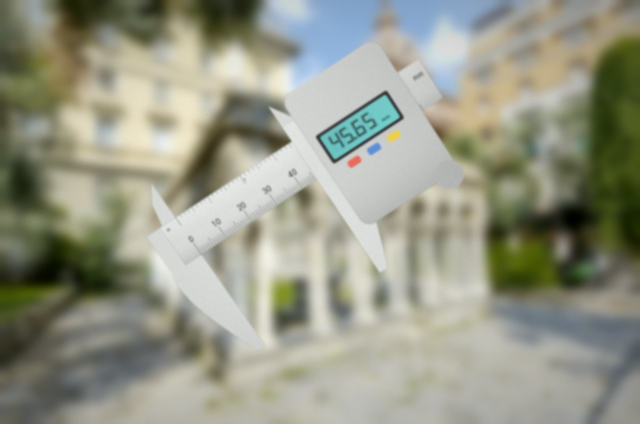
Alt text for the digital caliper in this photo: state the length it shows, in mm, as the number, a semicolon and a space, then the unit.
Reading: 45.65; mm
